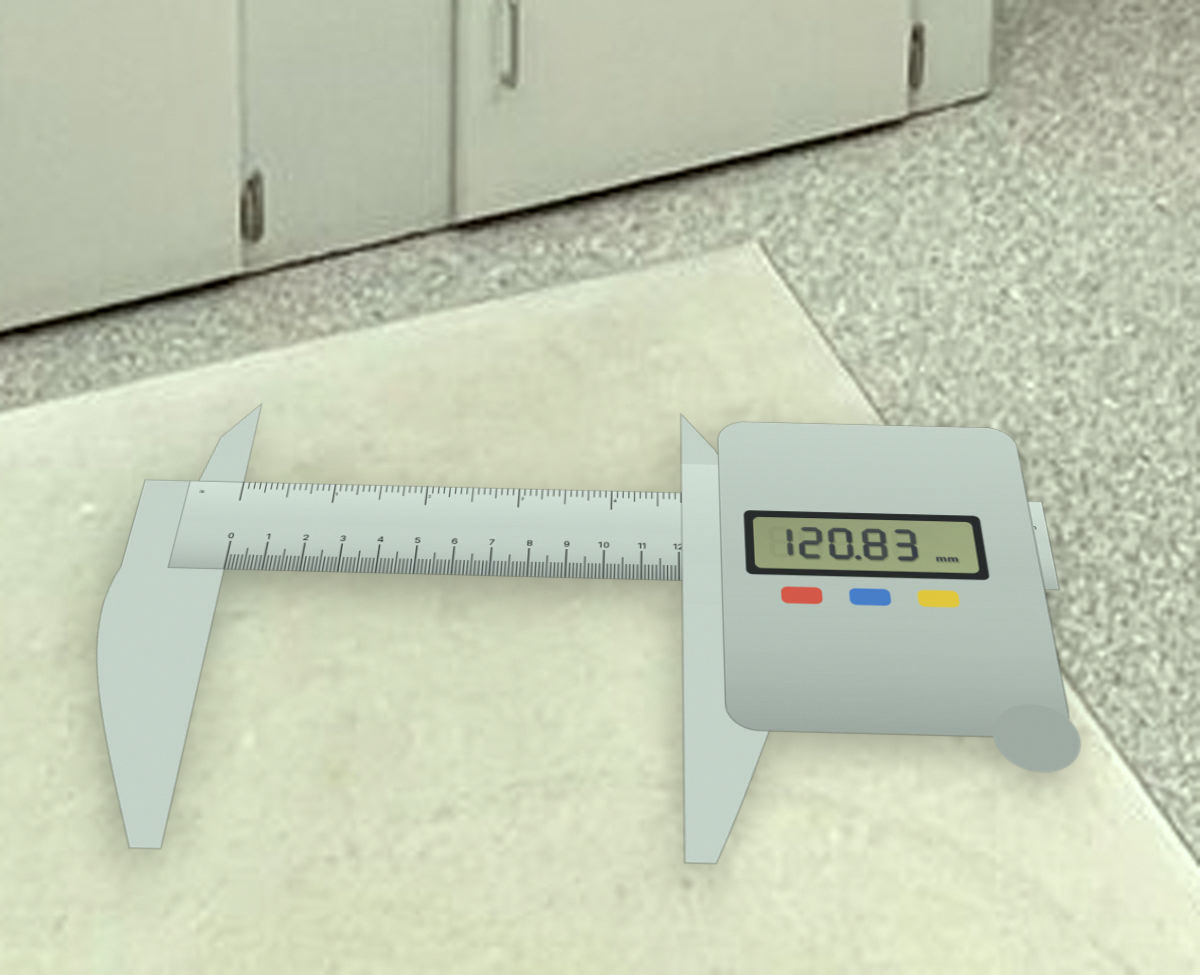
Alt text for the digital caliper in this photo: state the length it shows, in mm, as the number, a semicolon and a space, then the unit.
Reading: 120.83; mm
